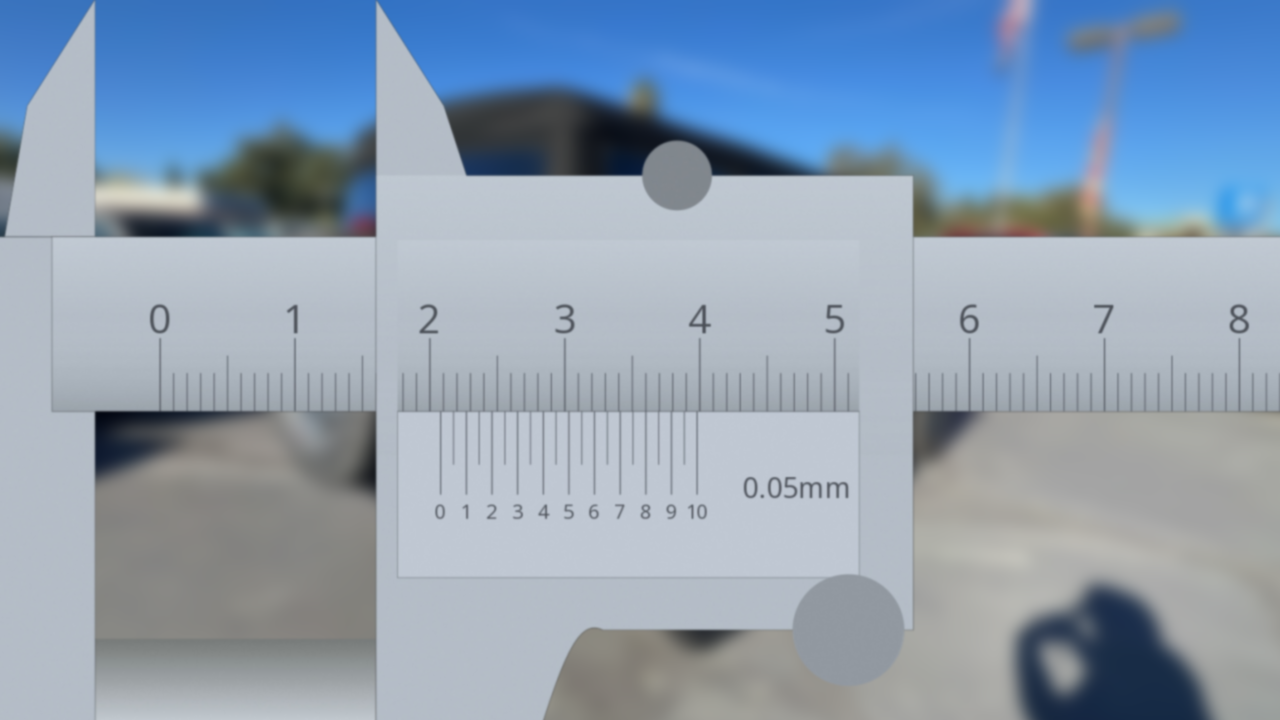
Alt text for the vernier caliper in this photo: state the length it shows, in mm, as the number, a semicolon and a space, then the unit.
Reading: 20.8; mm
